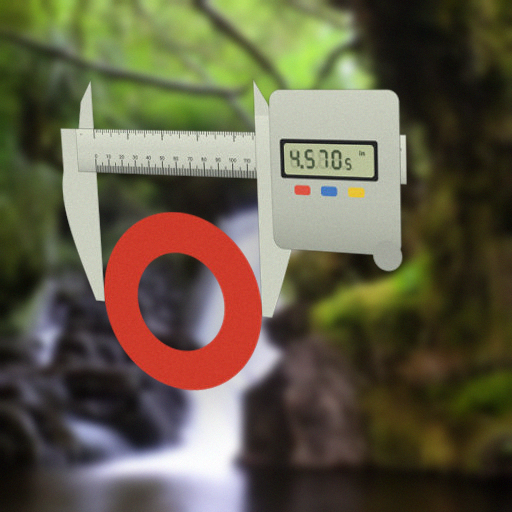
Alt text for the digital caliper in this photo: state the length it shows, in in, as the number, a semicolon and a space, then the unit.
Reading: 4.5705; in
